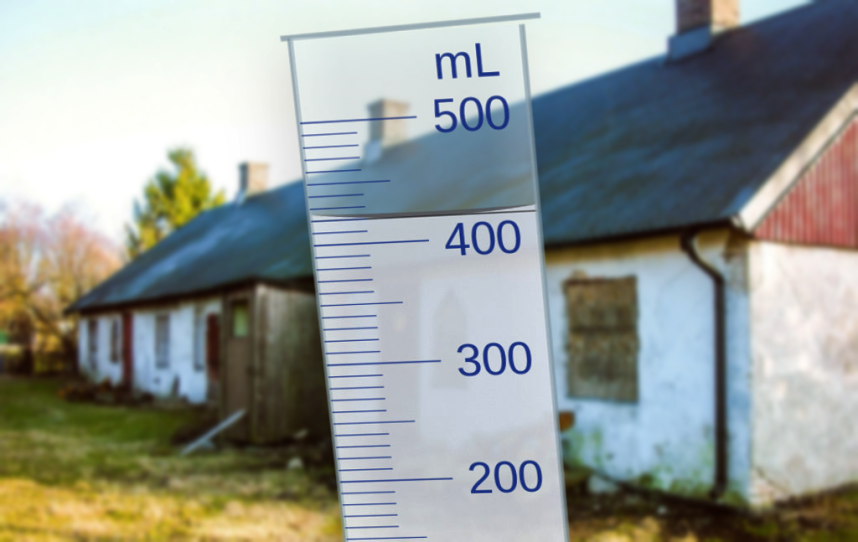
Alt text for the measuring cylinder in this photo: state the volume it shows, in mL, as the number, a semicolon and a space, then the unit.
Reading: 420; mL
